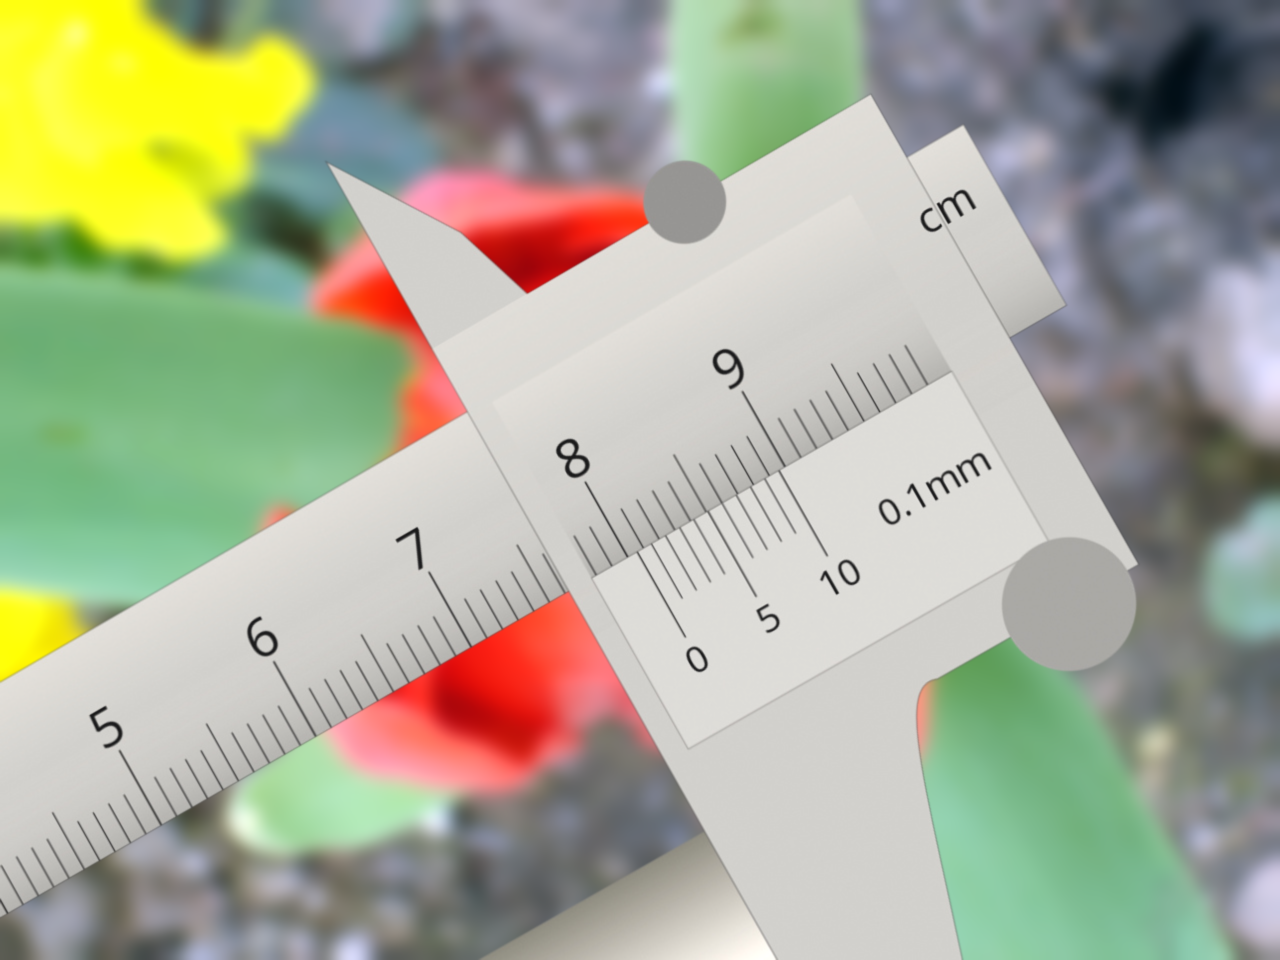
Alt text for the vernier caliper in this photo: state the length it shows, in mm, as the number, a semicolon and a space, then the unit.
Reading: 80.6; mm
